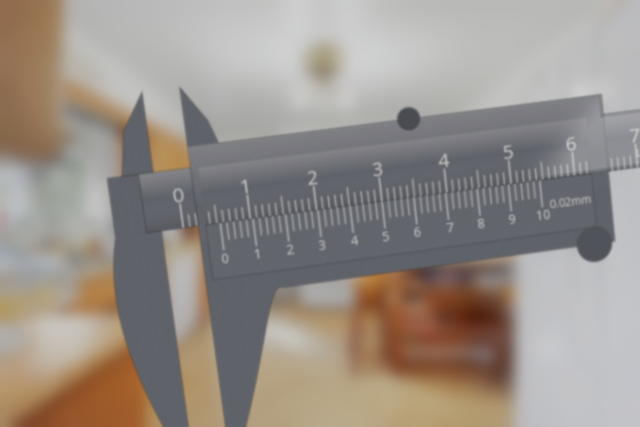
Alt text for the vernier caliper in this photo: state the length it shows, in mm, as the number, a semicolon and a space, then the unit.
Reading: 5.5; mm
